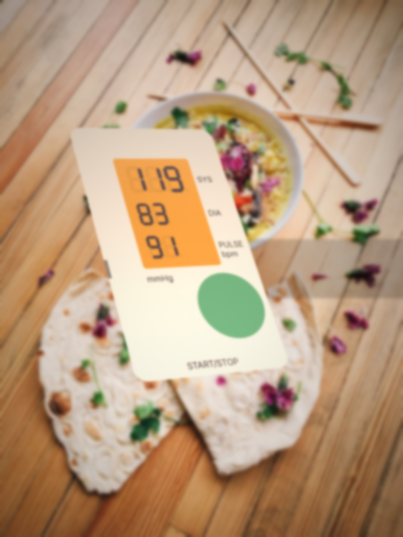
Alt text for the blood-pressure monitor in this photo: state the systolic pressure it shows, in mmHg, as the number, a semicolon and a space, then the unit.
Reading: 119; mmHg
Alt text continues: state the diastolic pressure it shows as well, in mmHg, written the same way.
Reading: 83; mmHg
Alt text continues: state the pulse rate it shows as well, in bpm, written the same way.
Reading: 91; bpm
